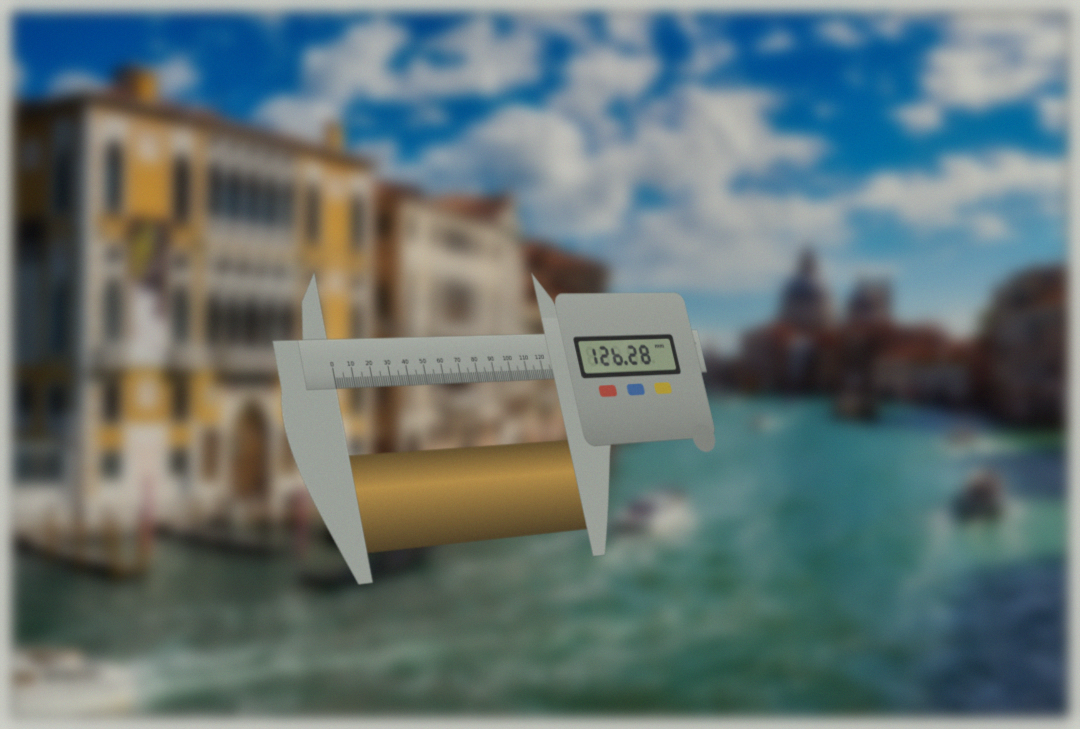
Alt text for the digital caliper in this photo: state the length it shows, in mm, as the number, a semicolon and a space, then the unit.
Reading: 126.28; mm
